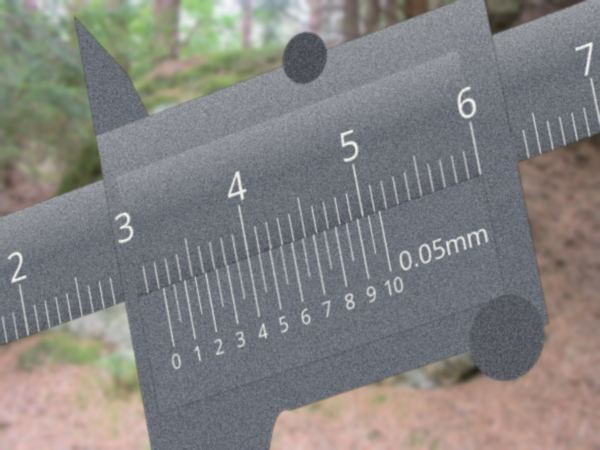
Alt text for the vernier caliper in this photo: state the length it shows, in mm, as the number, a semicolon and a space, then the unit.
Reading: 32.4; mm
